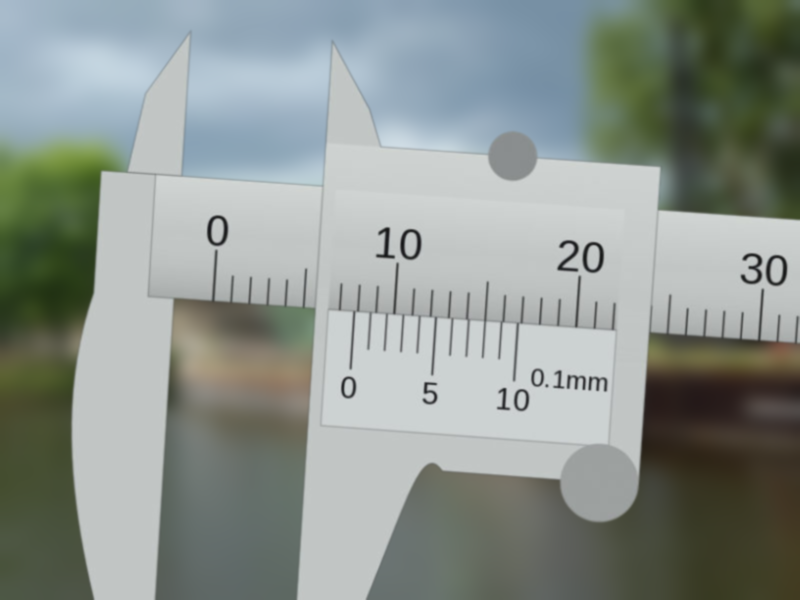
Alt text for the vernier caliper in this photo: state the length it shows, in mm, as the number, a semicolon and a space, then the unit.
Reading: 7.8; mm
